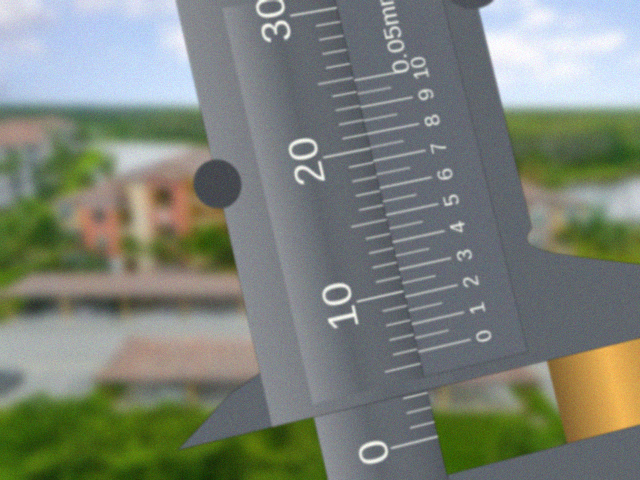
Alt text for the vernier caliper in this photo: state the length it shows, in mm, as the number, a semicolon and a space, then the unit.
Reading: 5.8; mm
